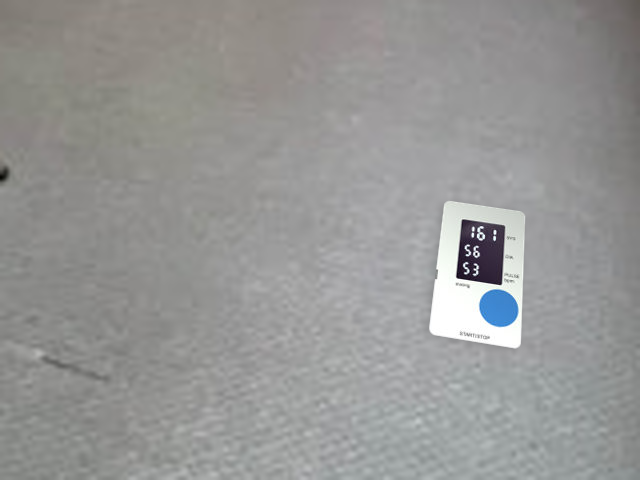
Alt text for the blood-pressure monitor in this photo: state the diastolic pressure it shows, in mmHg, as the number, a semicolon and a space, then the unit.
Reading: 56; mmHg
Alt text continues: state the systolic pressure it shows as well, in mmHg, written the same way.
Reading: 161; mmHg
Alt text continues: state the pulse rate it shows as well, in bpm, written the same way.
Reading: 53; bpm
